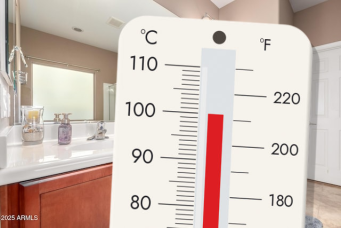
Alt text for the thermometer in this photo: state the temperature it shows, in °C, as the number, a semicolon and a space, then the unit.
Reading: 100; °C
